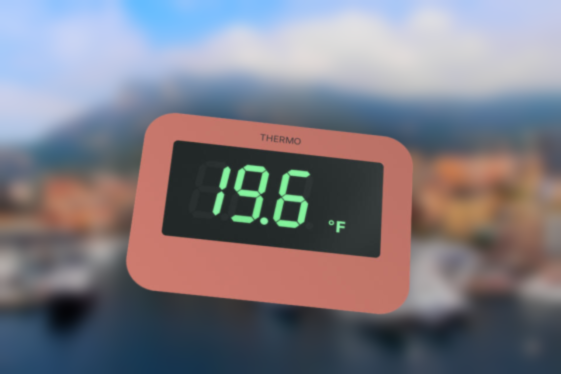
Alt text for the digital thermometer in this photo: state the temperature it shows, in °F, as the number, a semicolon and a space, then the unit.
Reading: 19.6; °F
